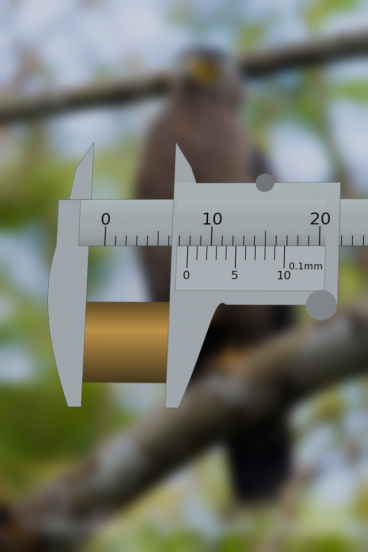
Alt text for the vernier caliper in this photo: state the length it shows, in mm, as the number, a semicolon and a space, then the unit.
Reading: 7.8; mm
